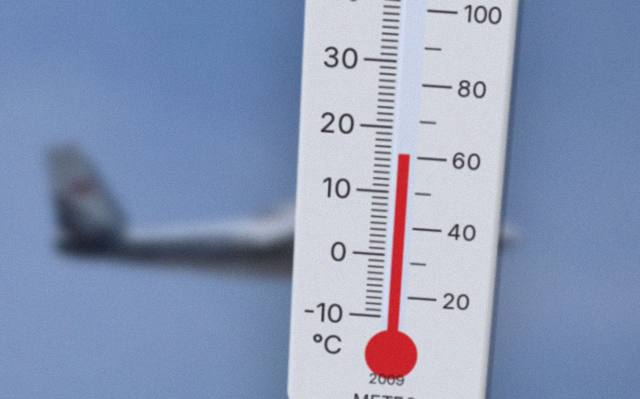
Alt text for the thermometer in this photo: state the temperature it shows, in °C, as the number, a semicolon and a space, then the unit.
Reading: 16; °C
